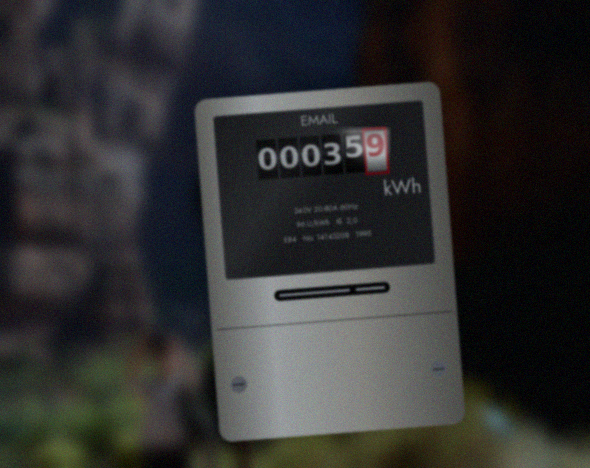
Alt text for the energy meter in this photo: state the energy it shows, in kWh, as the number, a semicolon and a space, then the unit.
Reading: 35.9; kWh
